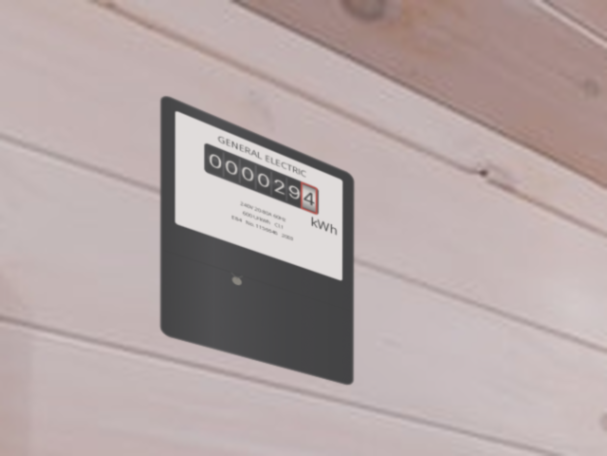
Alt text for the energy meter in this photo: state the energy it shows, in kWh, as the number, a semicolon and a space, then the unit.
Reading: 29.4; kWh
